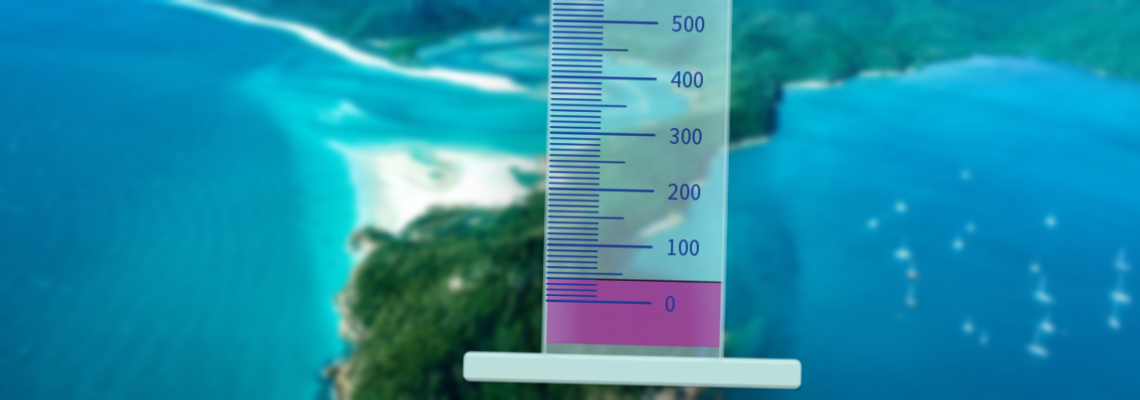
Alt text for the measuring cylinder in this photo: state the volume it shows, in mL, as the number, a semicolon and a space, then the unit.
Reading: 40; mL
